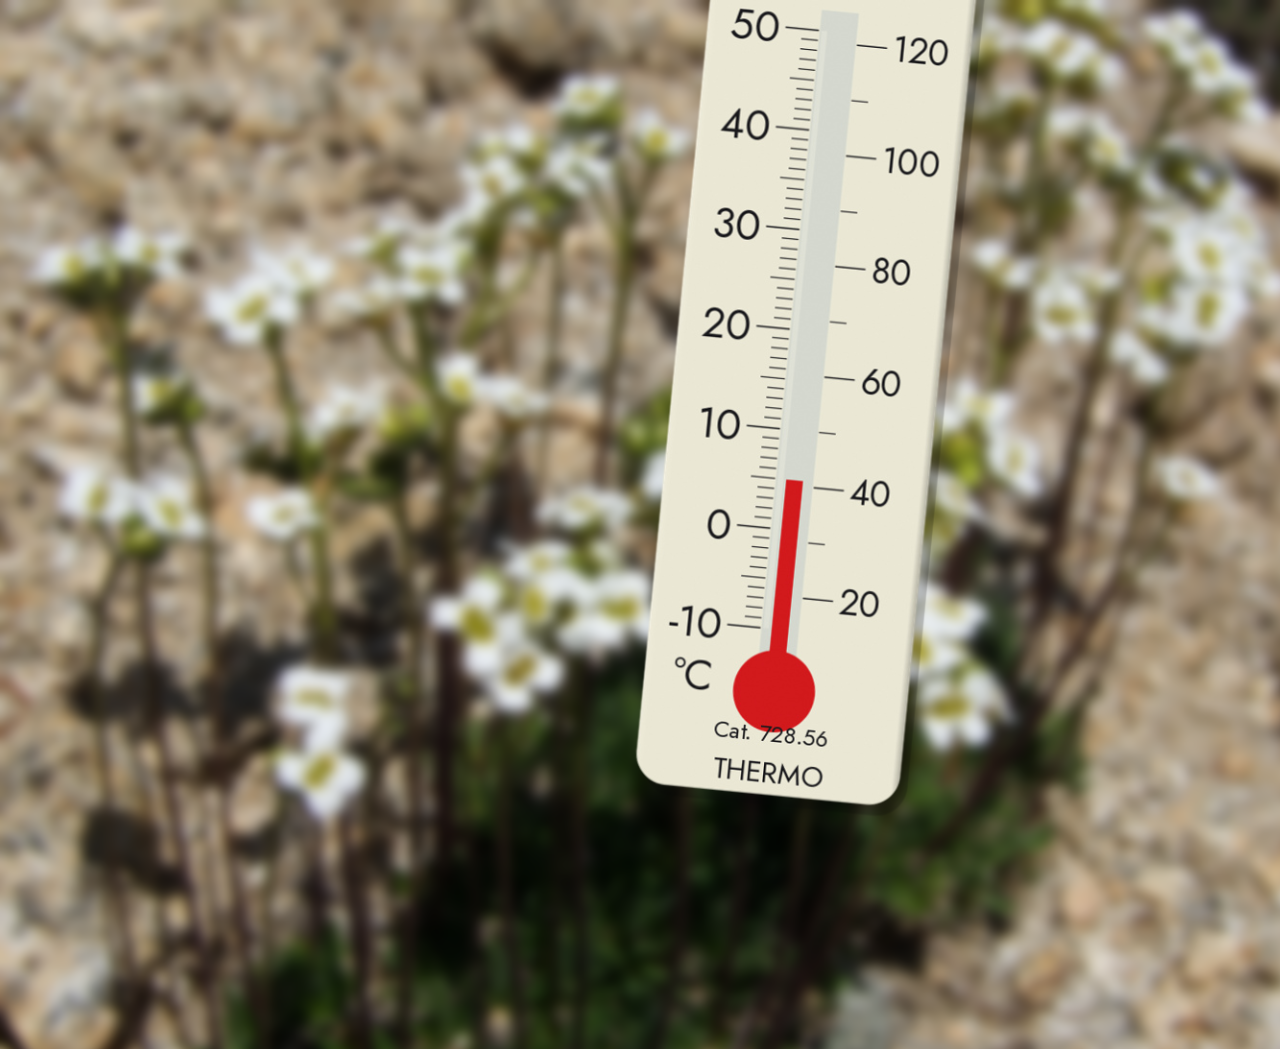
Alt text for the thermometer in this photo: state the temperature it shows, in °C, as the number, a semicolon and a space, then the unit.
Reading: 5; °C
